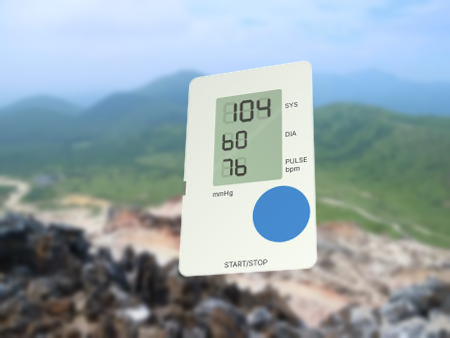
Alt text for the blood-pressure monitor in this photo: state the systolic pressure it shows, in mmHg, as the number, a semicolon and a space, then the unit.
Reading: 104; mmHg
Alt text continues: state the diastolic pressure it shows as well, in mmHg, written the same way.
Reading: 60; mmHg
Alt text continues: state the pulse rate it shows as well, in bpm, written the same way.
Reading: 76; bpm
